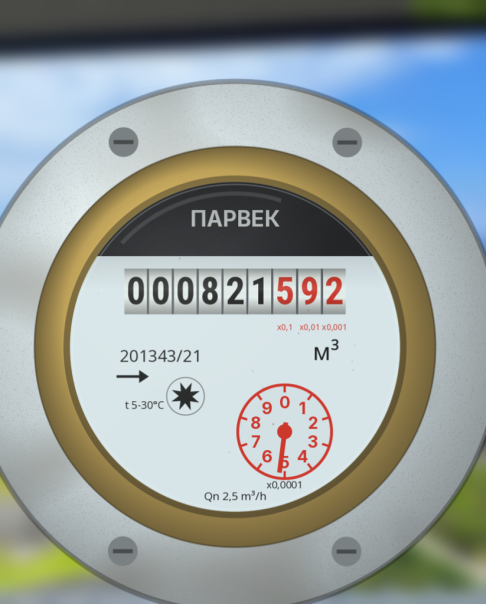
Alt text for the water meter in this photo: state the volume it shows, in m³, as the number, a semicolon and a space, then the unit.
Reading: 821.5925; m³
